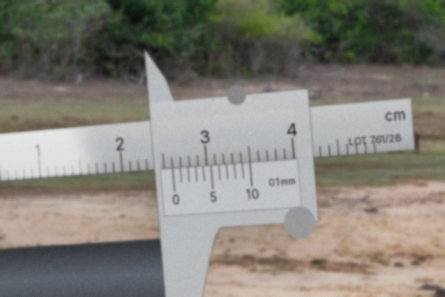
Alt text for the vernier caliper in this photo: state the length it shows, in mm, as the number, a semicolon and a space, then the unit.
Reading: 26.0; mm
